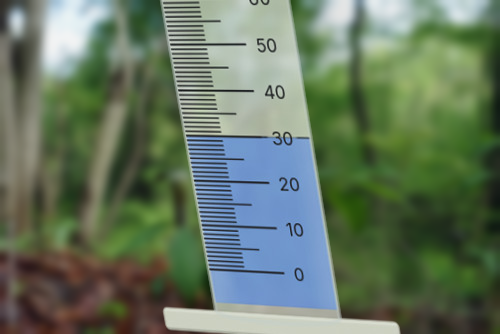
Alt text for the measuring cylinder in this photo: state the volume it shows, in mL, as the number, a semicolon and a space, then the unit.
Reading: 30; mL
